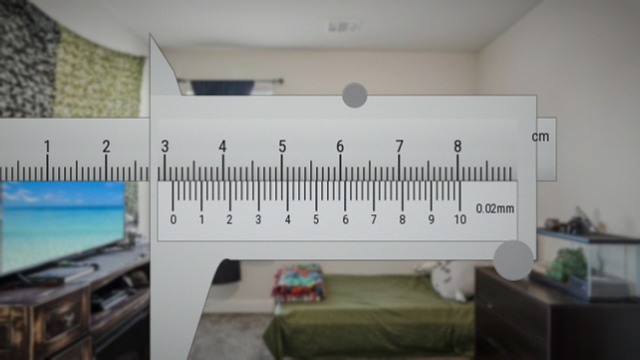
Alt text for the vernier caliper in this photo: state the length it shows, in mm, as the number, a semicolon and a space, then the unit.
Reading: 31.4; mm
